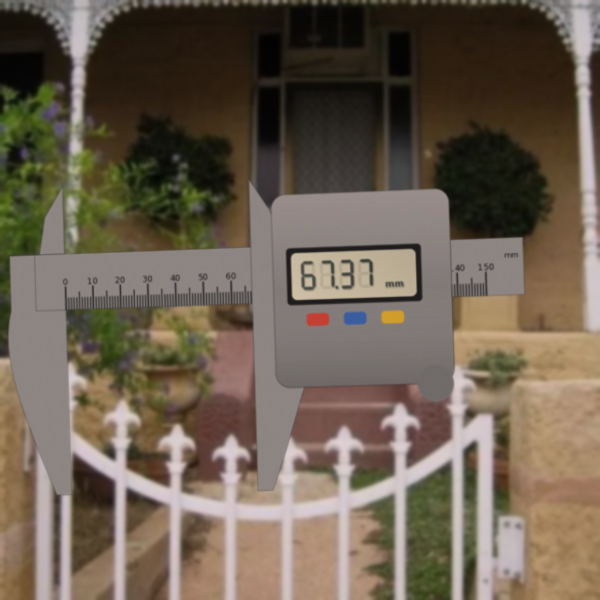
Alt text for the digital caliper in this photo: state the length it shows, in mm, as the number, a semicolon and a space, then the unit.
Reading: 67.37; mm
